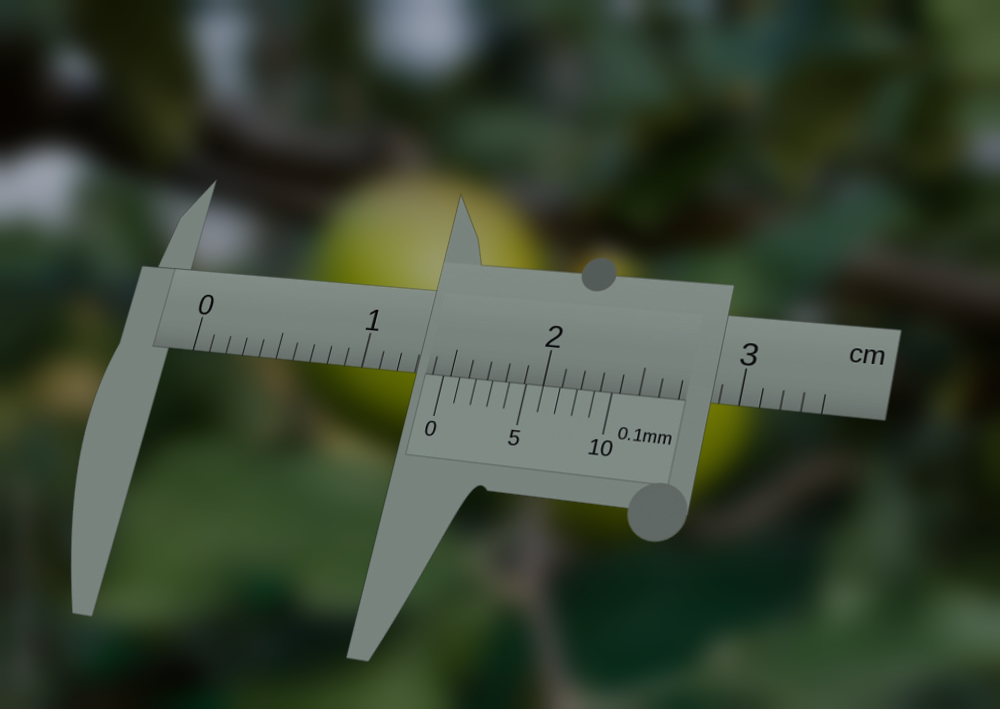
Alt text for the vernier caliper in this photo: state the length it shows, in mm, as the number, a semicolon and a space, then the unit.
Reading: 14.6; mm
